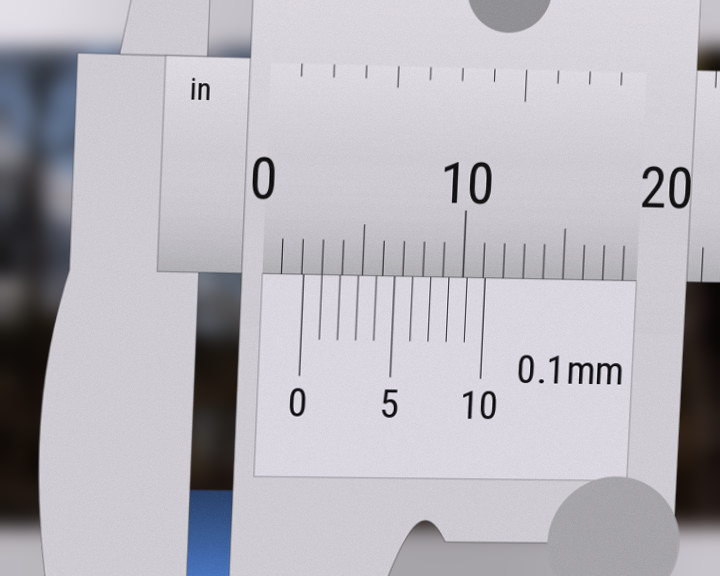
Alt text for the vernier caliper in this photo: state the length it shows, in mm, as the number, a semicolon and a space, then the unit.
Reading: 2.1; mm
